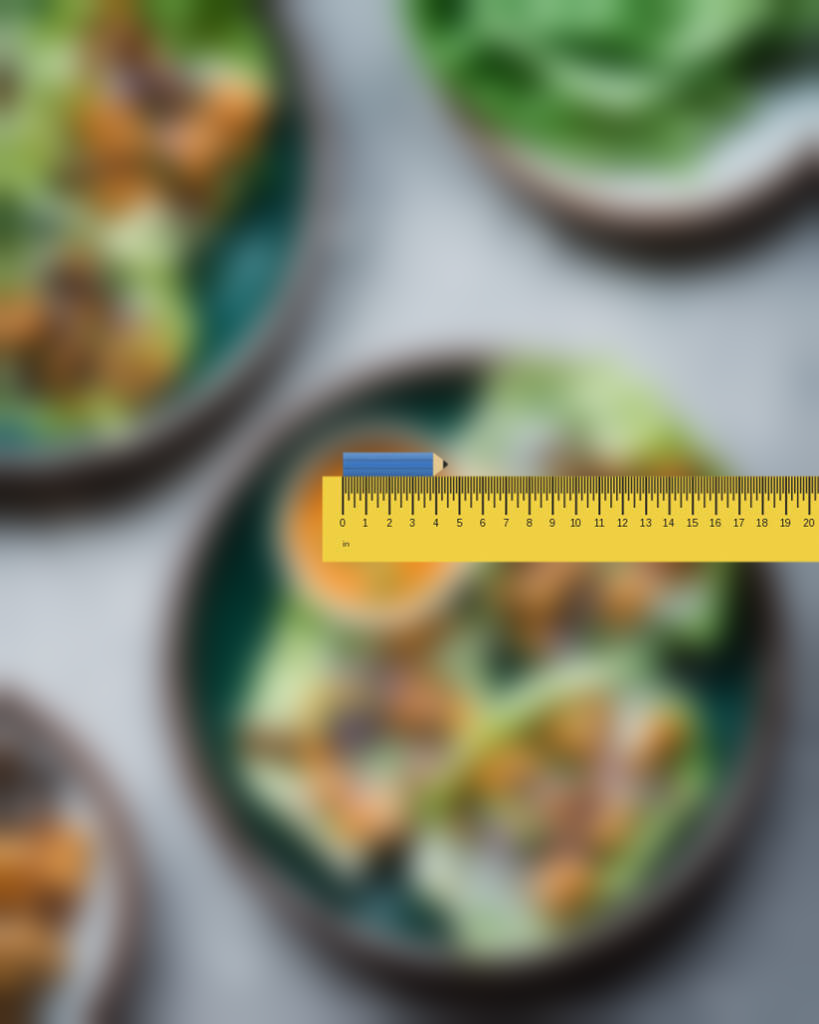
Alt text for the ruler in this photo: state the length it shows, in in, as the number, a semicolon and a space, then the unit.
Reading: 4.5; in
